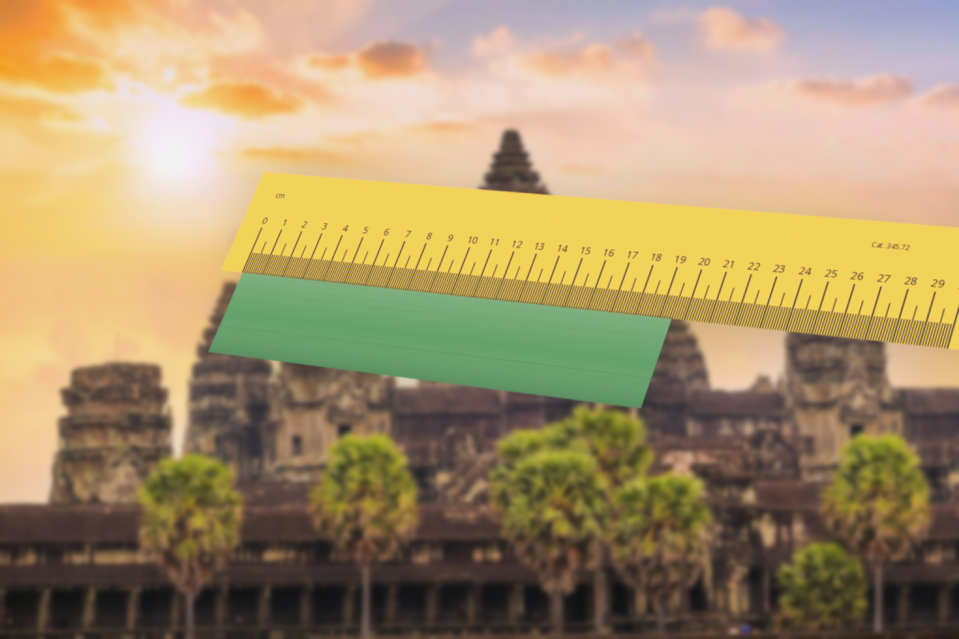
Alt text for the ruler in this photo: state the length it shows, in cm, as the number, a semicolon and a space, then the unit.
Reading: 19.5; cm
